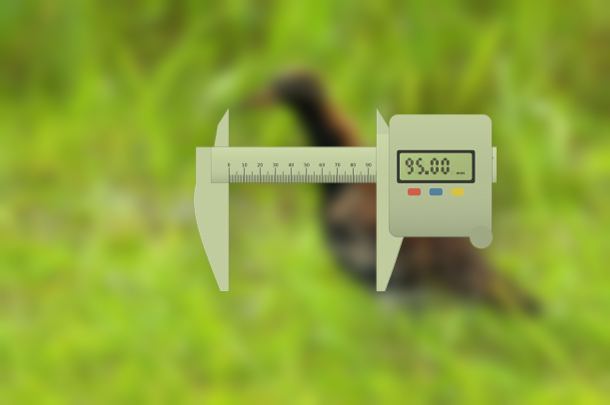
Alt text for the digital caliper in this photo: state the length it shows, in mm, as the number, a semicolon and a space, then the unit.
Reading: 95.00; mm
